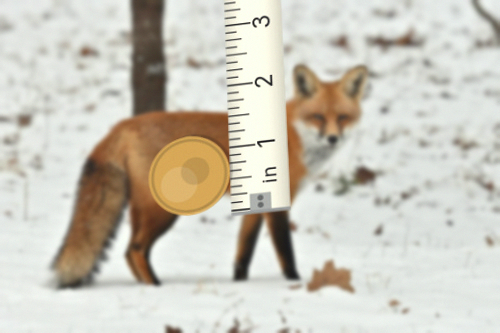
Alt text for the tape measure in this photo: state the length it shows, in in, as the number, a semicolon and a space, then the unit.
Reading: 1.25; in
